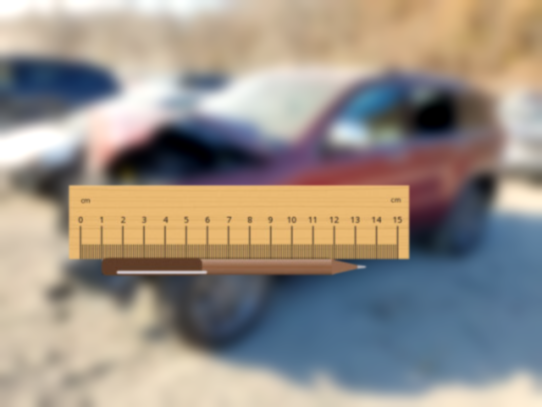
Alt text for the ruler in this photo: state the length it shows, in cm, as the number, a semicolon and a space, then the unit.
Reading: 12.5; cm
